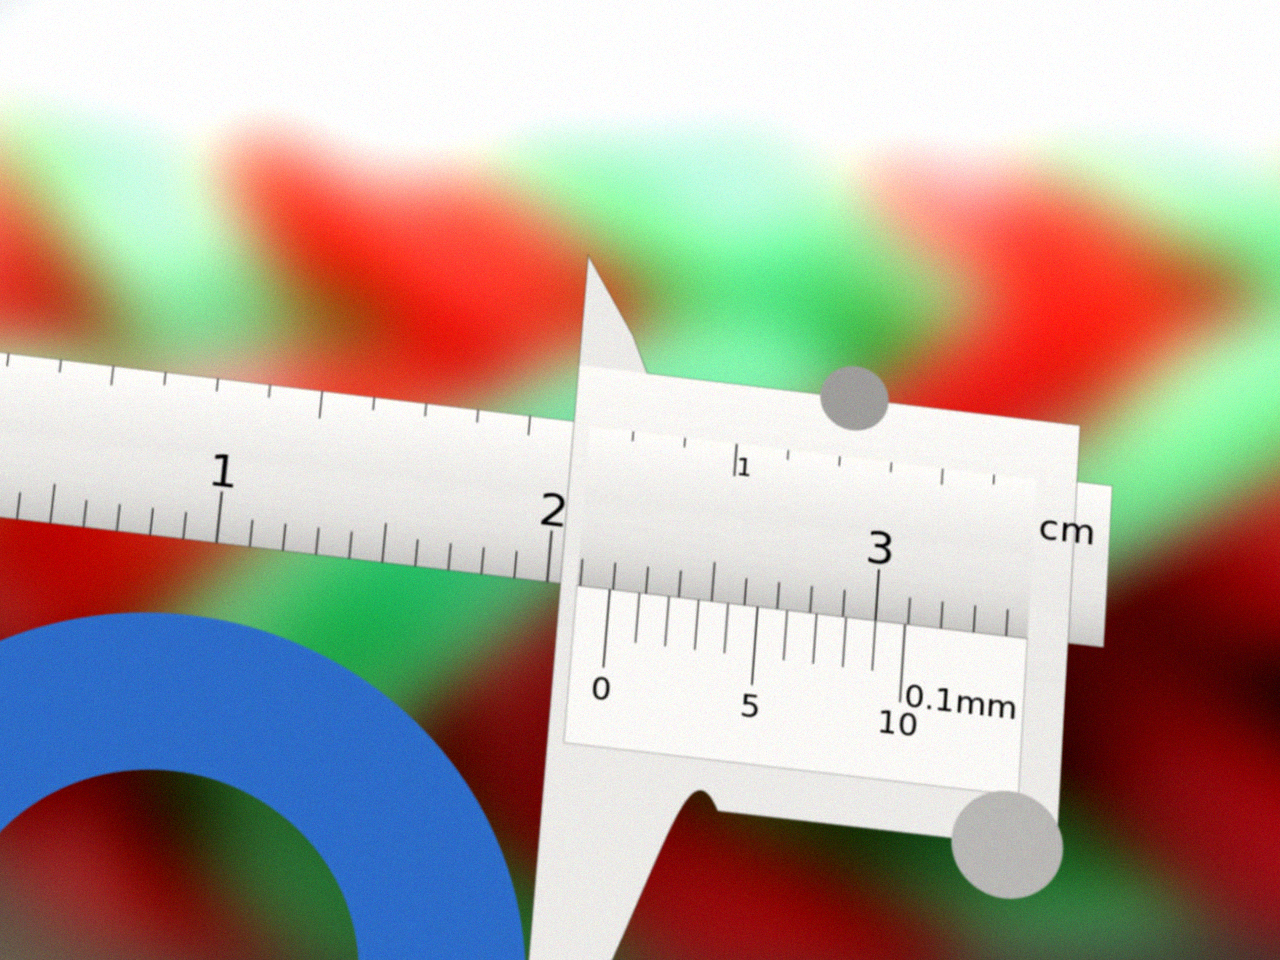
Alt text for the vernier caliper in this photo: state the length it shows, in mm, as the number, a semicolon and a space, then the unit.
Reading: 21.9; mm
